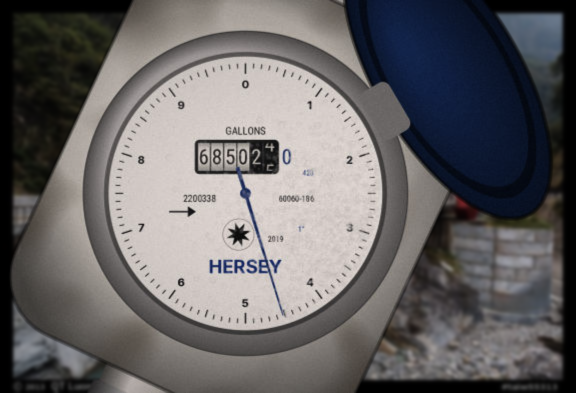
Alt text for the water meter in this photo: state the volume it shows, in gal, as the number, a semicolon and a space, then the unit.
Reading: 6850244.5; gal
